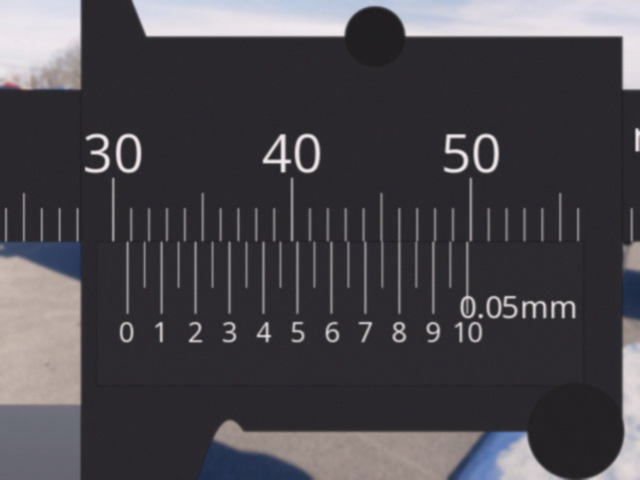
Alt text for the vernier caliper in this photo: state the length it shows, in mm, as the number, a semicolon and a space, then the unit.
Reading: 30.8; mm
